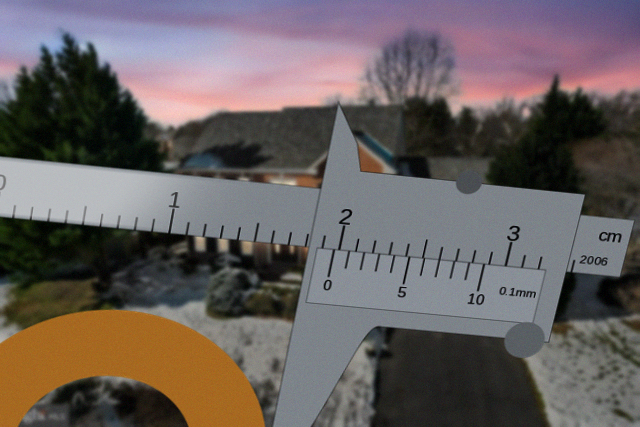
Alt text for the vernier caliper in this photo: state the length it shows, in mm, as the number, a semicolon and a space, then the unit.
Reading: 19.7; mm
